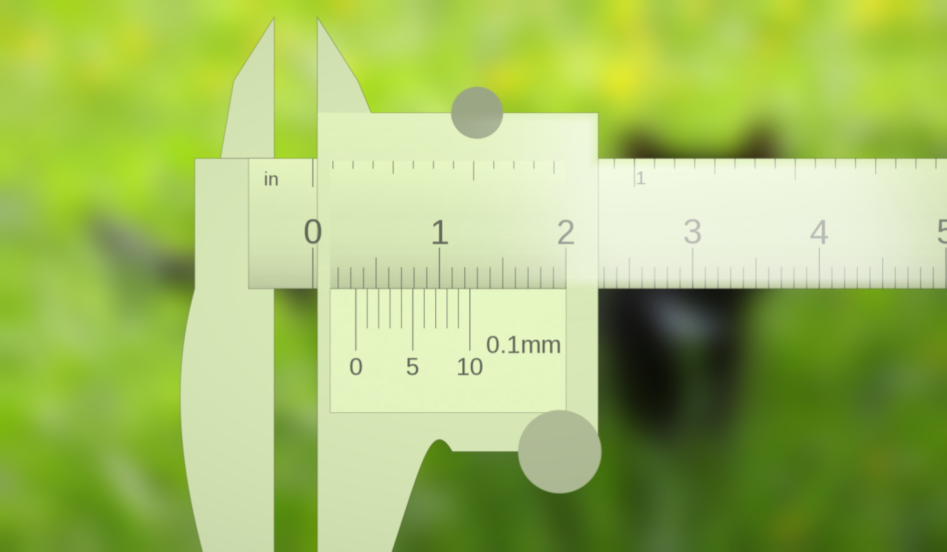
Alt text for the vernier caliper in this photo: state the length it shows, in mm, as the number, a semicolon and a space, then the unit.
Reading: 3.4; mm
